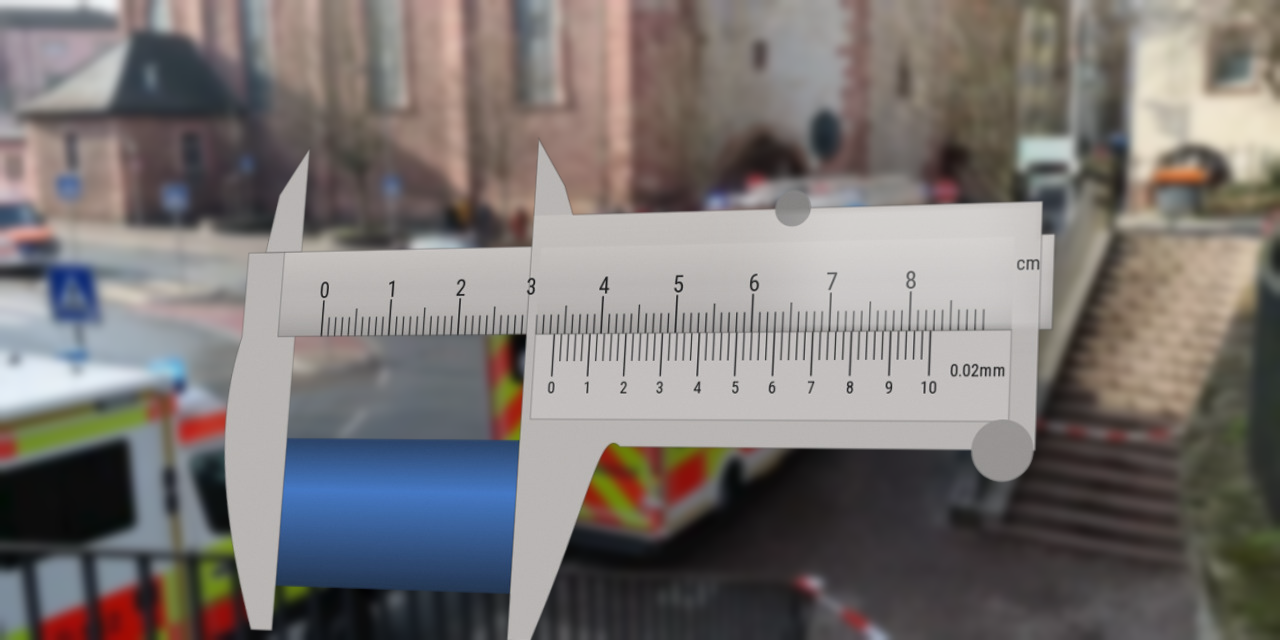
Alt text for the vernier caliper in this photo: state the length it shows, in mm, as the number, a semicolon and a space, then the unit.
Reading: 33.6; mm
